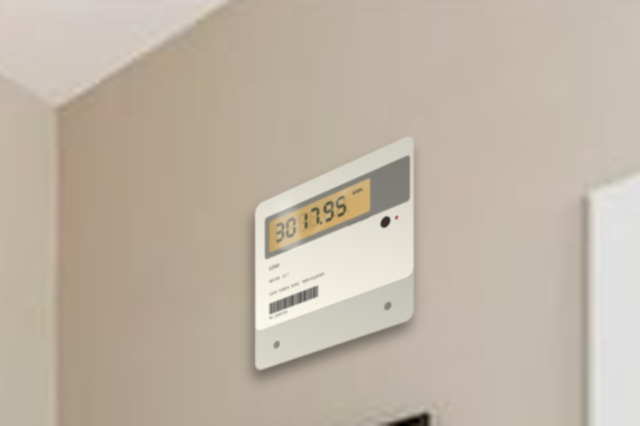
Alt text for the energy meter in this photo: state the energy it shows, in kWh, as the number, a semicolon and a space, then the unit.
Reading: 3017.95; kWh
